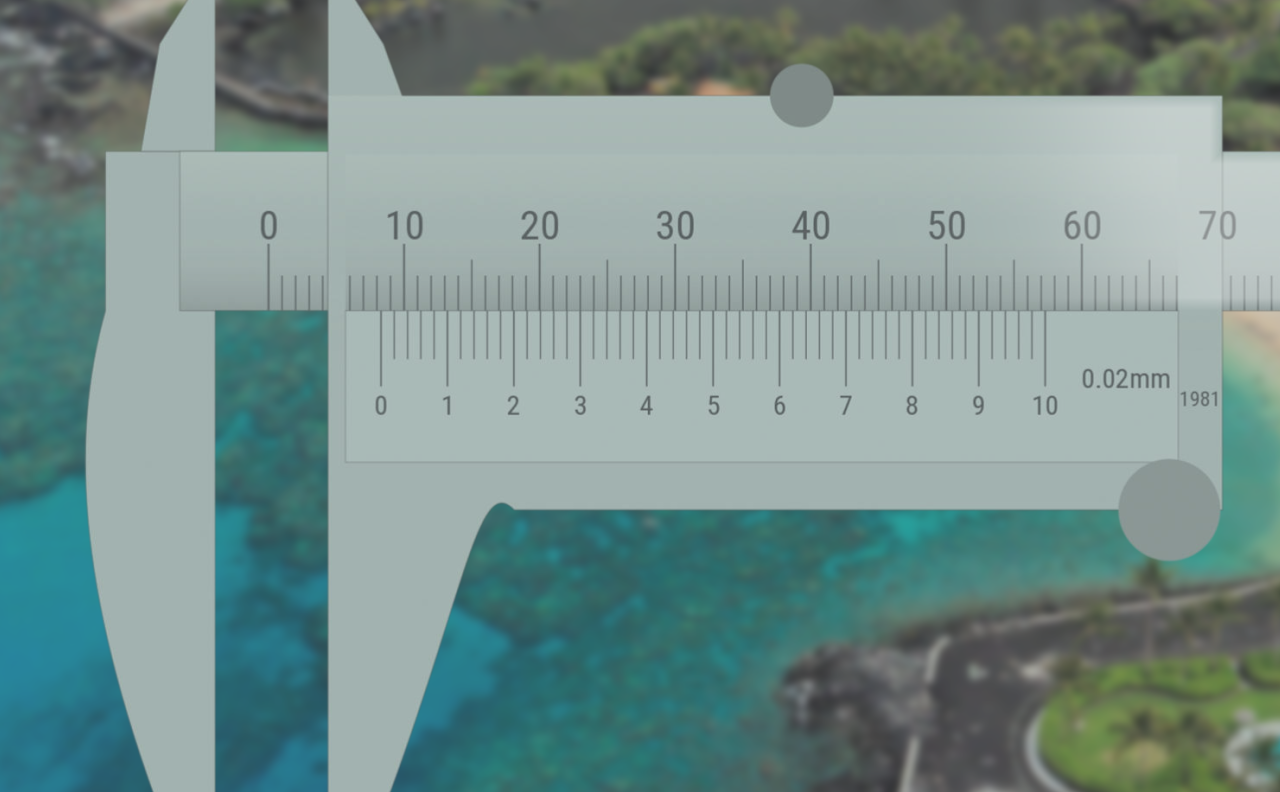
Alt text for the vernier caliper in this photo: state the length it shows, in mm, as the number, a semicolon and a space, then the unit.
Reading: 8.3; mm
